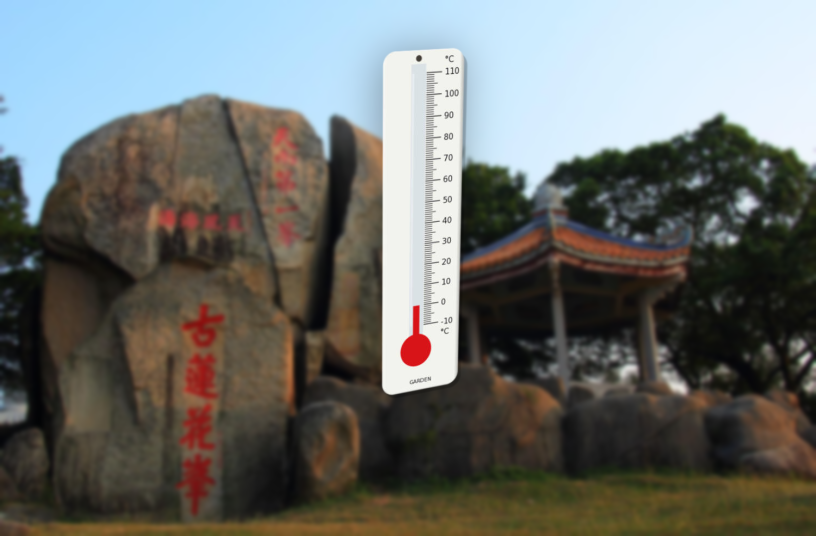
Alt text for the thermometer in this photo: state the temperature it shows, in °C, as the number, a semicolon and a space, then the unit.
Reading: 0; °C
